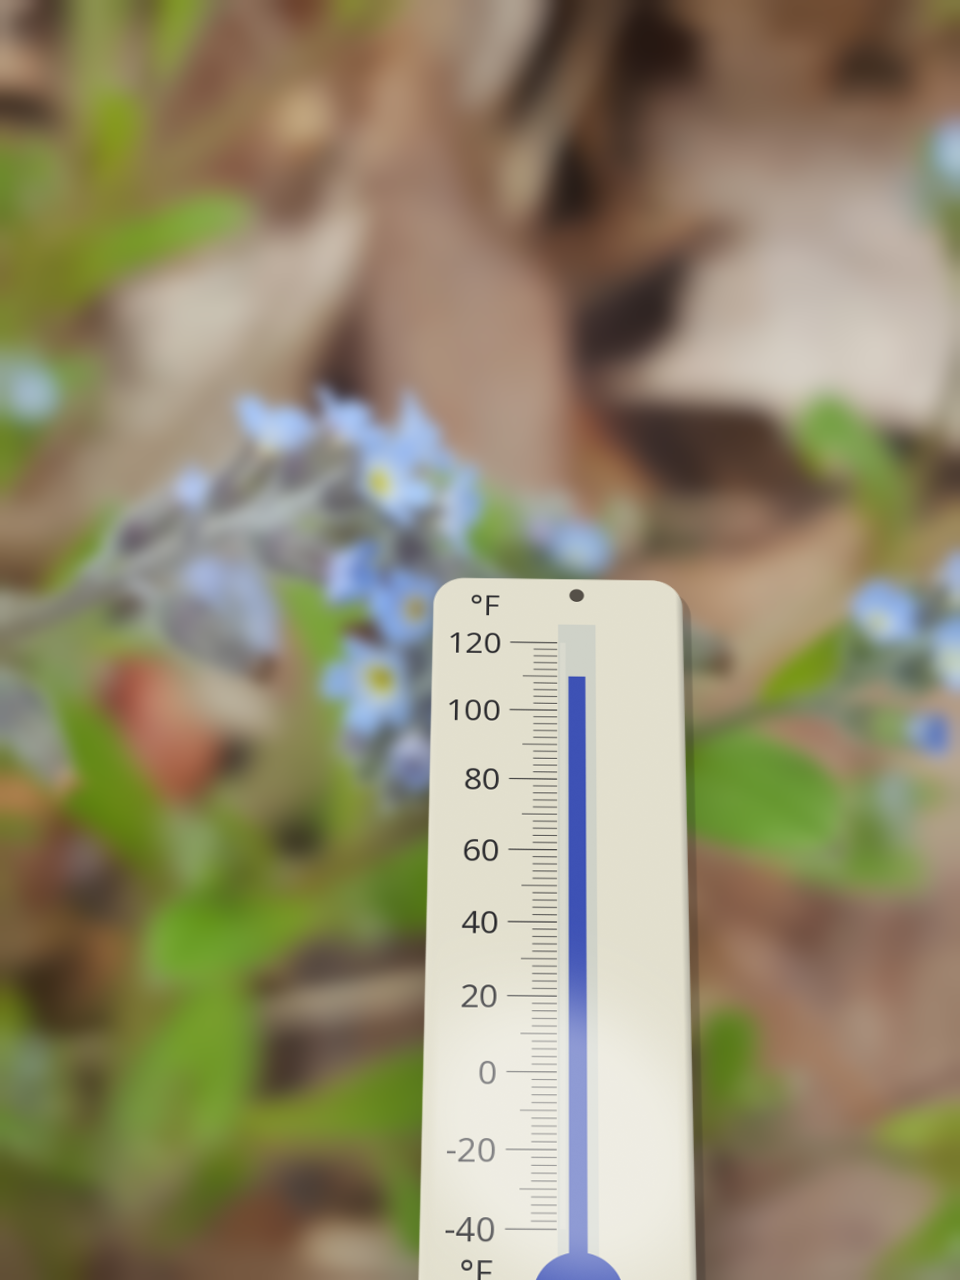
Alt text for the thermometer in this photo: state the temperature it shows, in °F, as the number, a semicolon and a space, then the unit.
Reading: 110; °F
